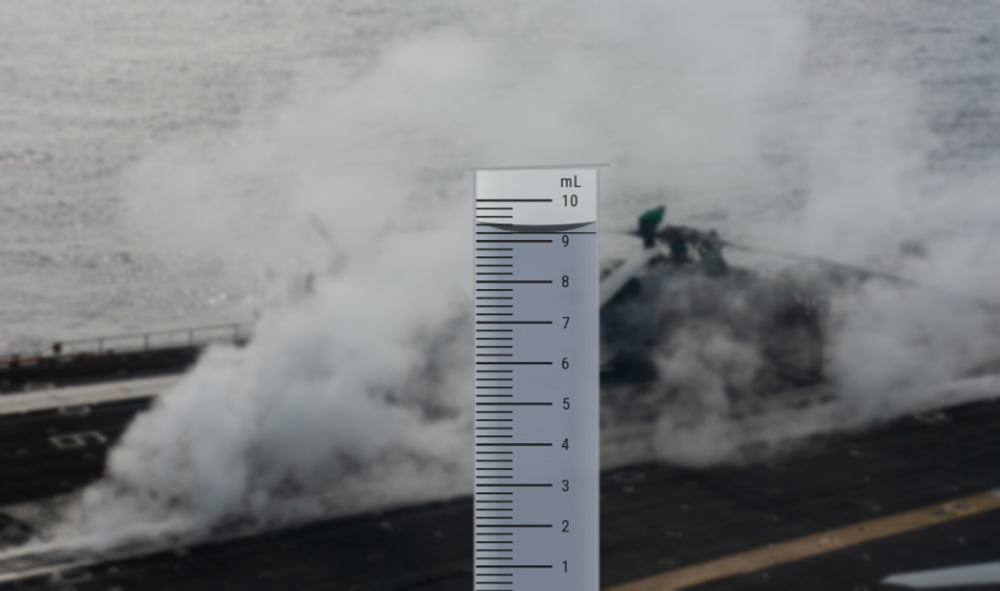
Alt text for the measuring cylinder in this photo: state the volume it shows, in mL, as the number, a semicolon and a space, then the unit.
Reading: 9.2; mL
